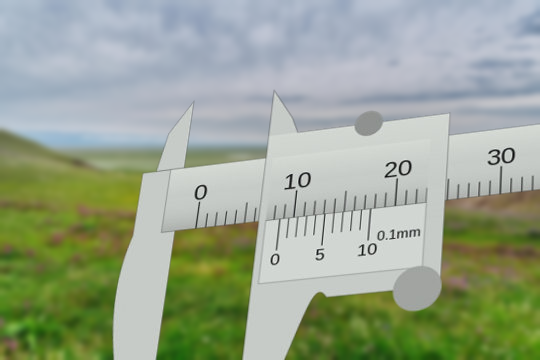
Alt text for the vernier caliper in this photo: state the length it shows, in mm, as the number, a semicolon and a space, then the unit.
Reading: 8.6; mm
